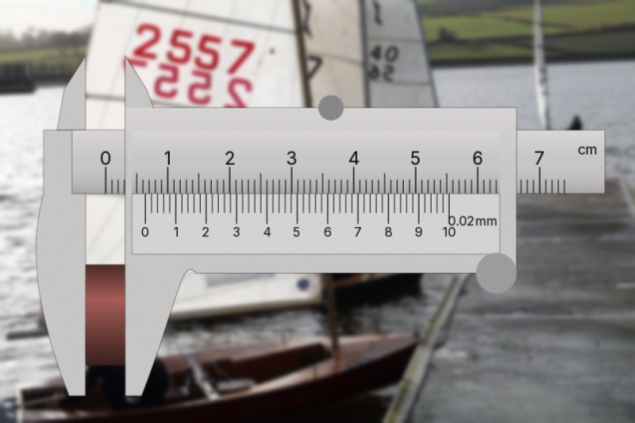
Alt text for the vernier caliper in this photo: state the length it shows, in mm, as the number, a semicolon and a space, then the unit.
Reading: 6.4; mm
